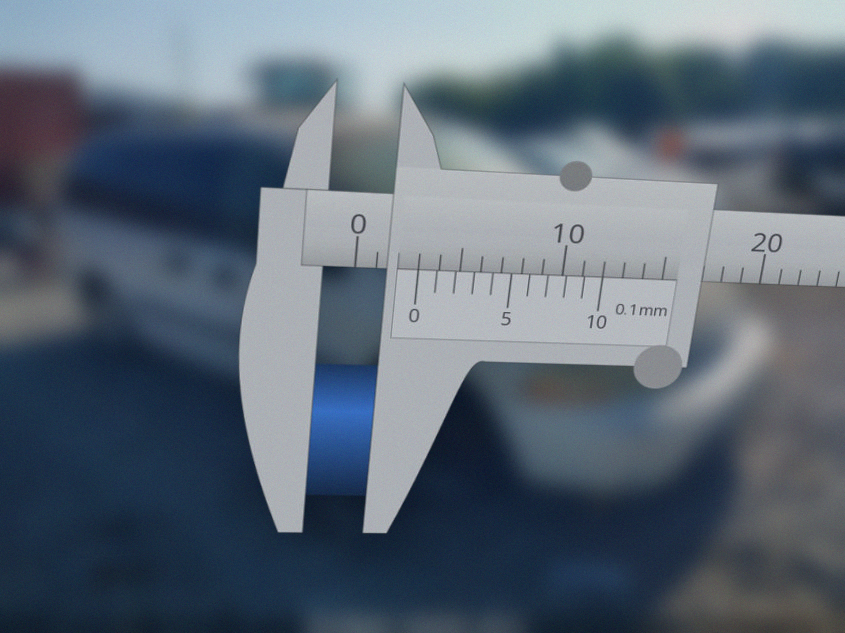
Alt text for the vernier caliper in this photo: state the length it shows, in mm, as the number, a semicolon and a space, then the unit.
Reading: 3.0; mm
